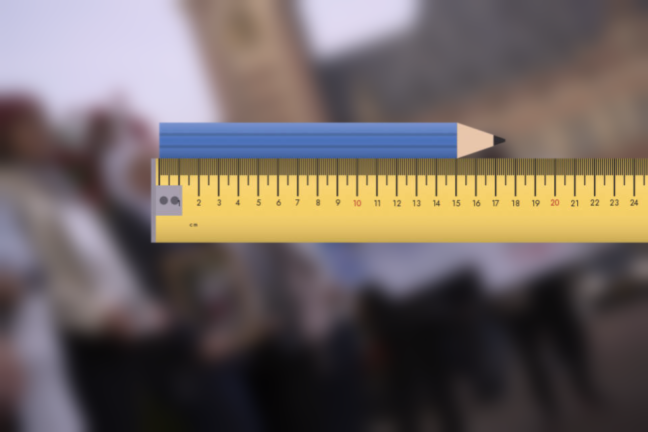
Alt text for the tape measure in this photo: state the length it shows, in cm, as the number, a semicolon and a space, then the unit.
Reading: 17.5; cm
